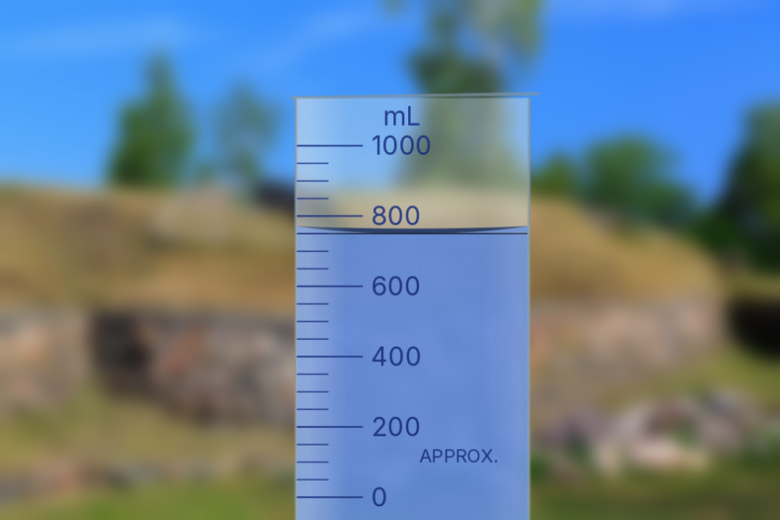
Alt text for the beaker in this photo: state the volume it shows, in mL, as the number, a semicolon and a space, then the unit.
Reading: 750; mL
